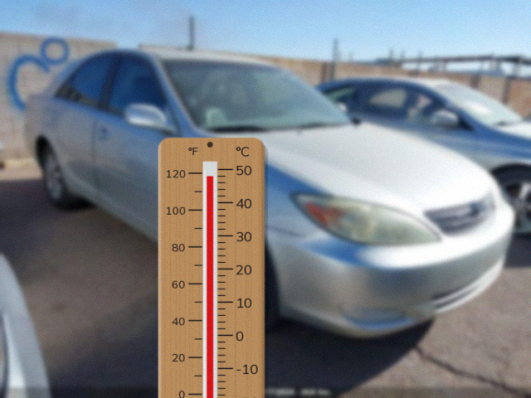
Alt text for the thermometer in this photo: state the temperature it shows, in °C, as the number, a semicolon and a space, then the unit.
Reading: 48; °C
